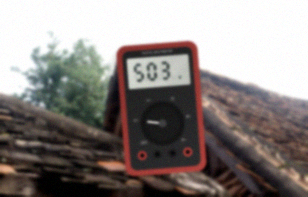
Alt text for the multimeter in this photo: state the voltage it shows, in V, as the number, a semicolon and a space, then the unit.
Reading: 503; V
